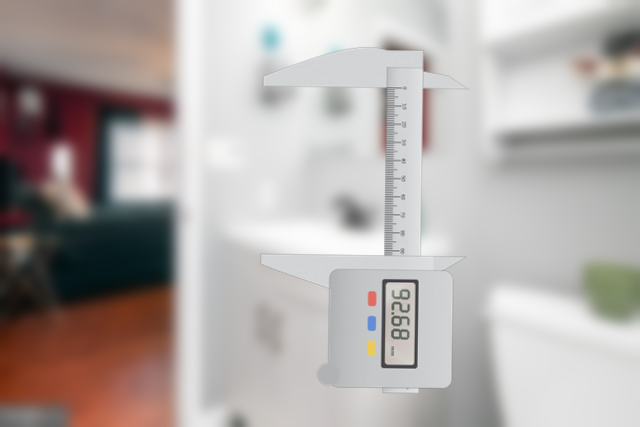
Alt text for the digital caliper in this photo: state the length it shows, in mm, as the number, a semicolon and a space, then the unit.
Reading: 92.68; mm
